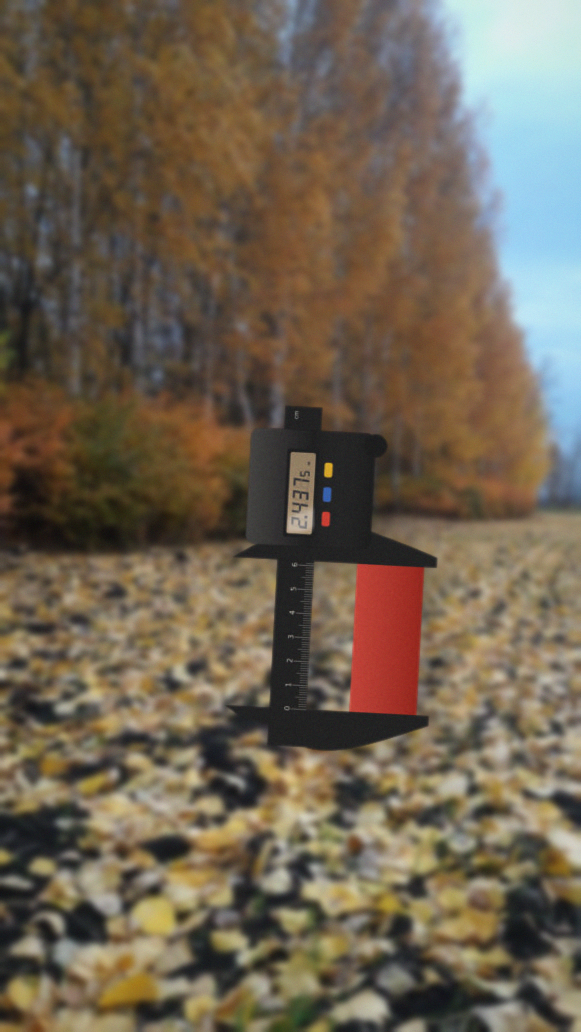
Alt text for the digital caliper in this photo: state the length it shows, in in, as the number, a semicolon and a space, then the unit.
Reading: 2.4375; in
